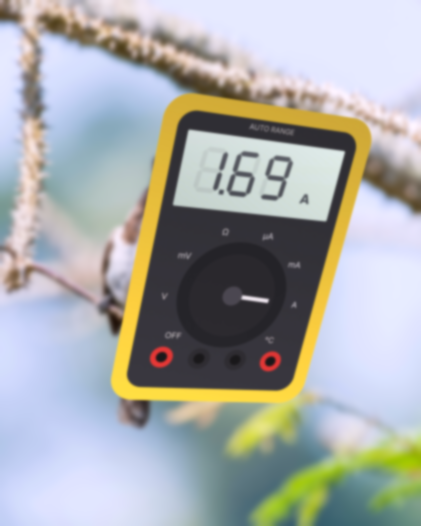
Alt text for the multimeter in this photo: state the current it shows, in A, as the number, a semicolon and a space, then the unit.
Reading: 1.69; A
